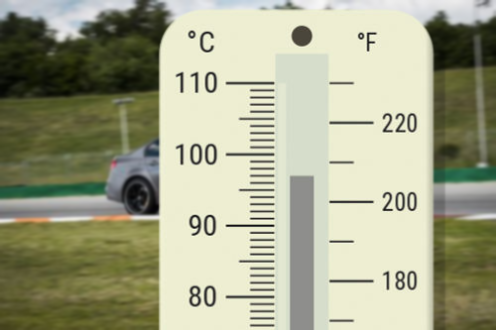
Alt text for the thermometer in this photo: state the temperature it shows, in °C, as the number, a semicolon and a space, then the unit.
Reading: 97; °C
